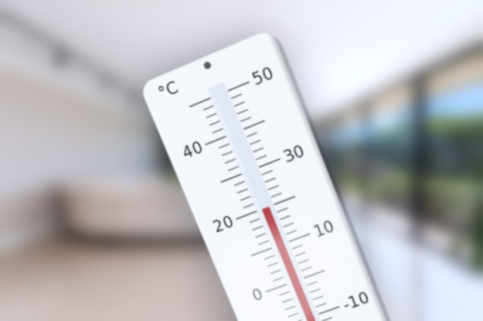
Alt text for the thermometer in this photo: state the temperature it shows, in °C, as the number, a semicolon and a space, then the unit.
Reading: 20; °C
